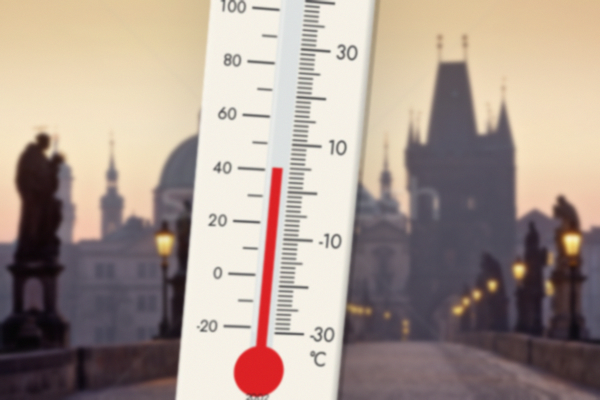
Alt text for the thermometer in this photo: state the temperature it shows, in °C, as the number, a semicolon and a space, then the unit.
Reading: 5; °C
